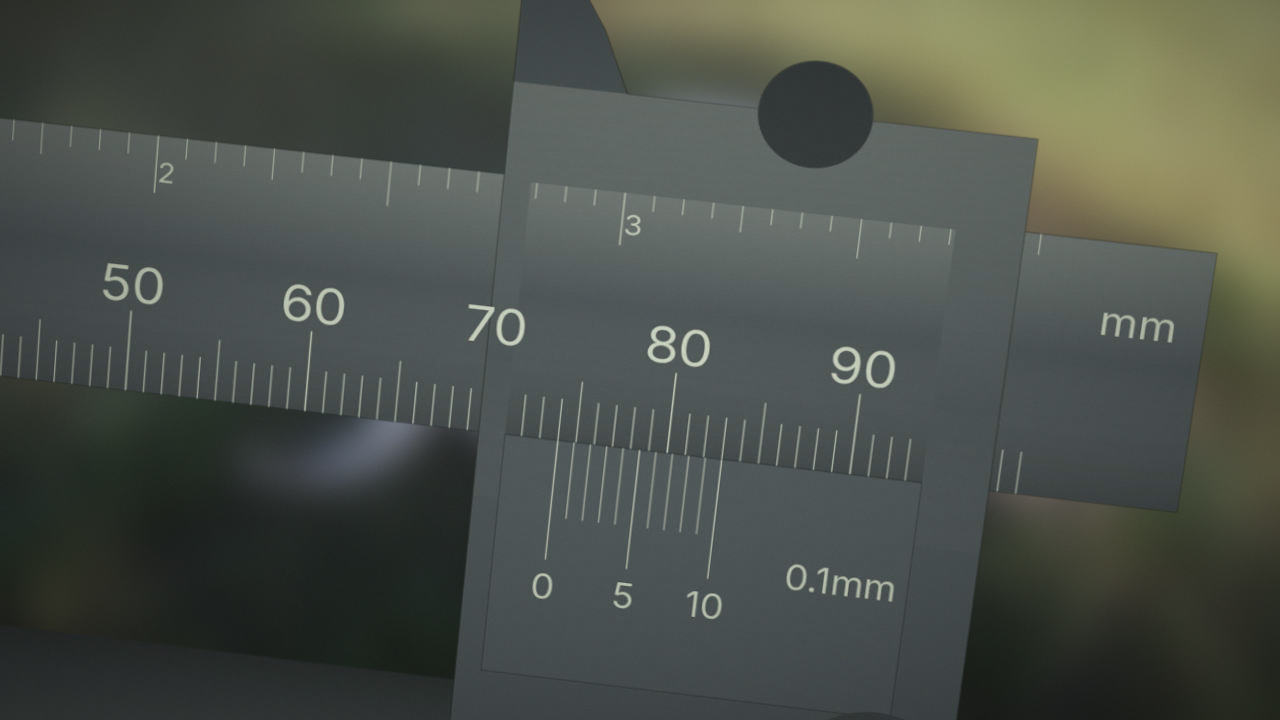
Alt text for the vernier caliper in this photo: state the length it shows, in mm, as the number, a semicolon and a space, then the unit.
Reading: 74.0; mm
